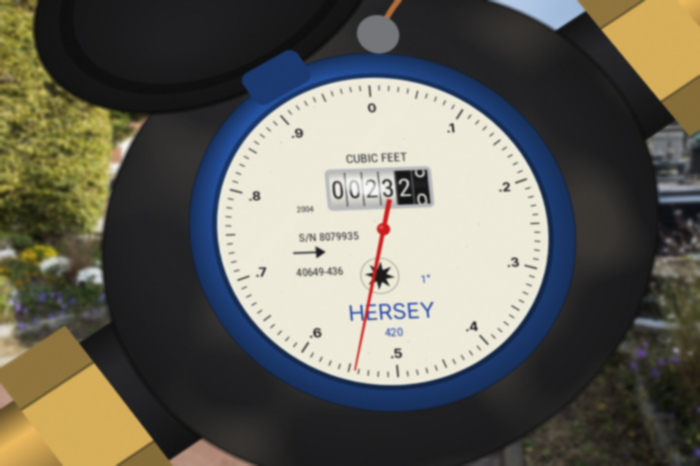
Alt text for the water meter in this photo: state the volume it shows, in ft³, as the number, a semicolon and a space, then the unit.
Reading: 2328.54; ft³
